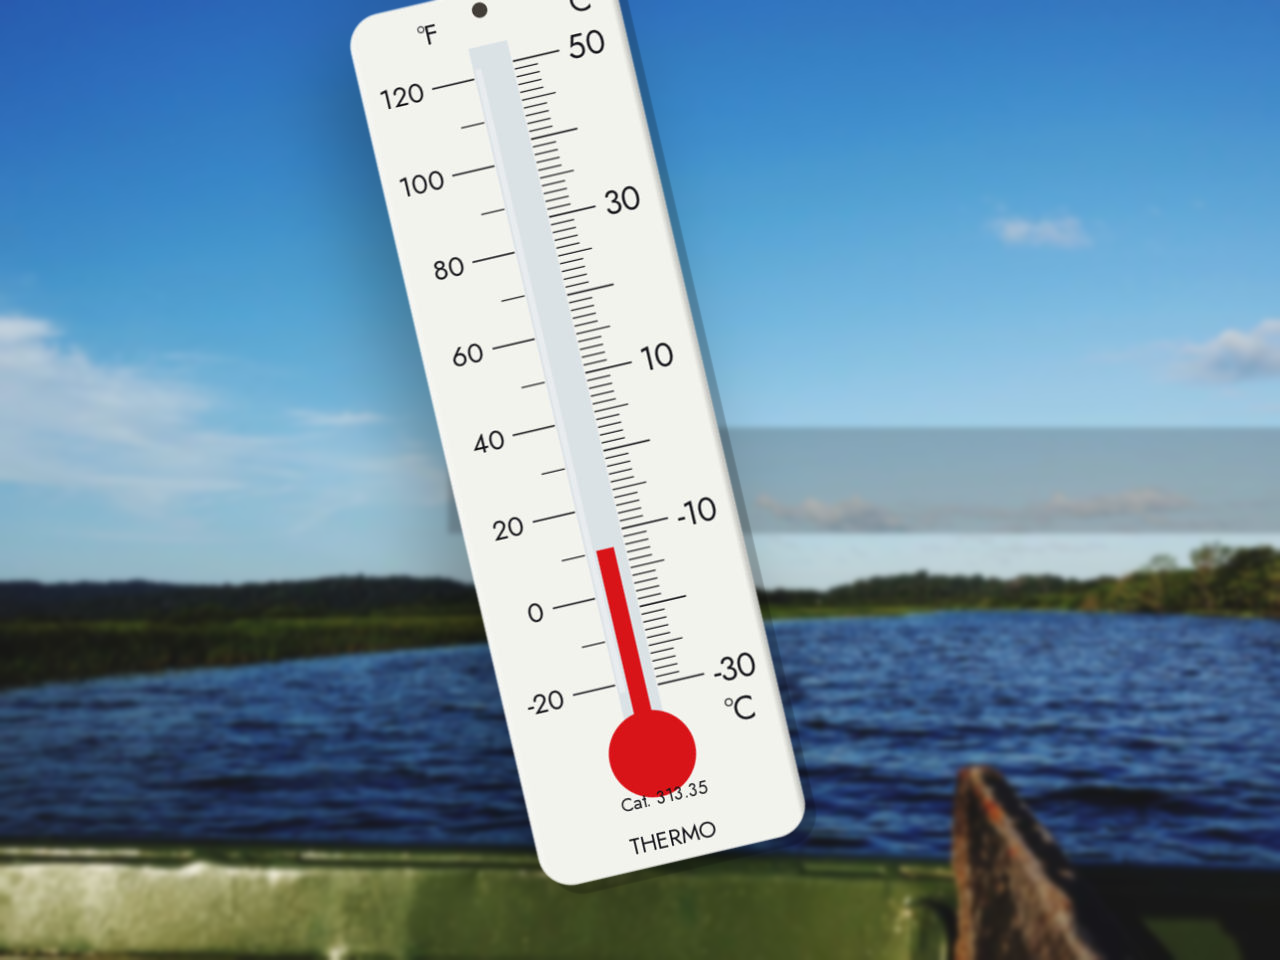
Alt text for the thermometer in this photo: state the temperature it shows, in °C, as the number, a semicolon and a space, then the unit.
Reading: -12; °C
